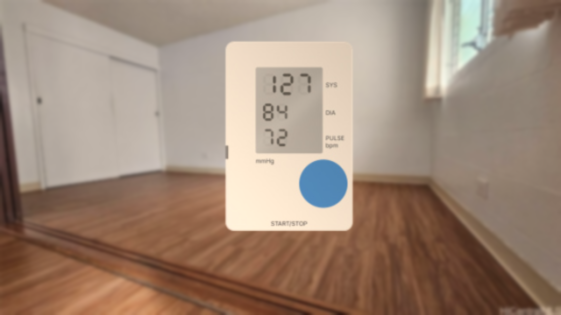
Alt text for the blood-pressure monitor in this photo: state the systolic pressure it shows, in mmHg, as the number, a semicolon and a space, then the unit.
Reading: 127; mmHg
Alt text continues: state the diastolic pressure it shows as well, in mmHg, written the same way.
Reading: 84; mmHg
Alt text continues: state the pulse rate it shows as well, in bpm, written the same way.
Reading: 72; bpm
